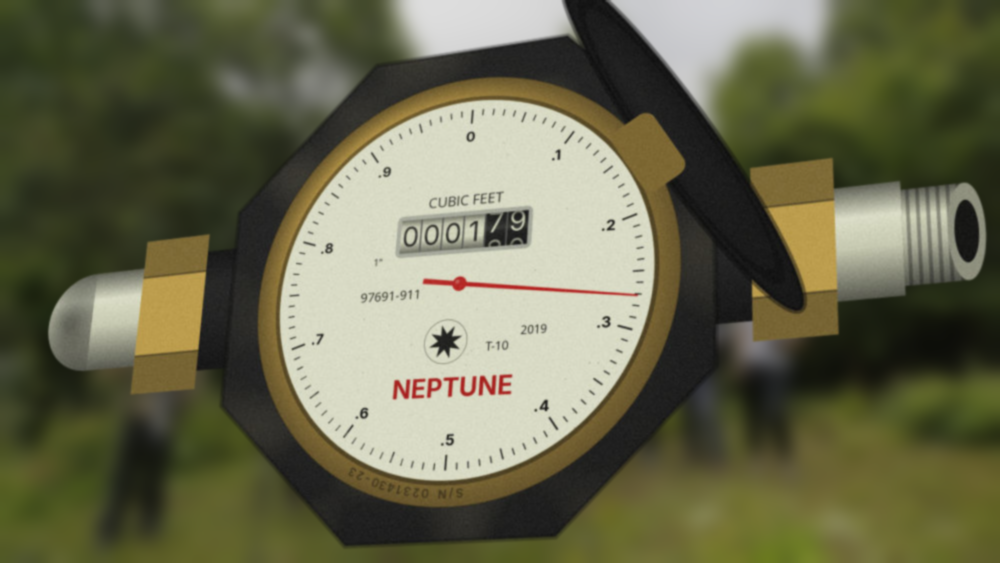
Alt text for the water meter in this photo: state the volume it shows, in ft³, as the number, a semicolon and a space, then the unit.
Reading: 179.27; ft³
